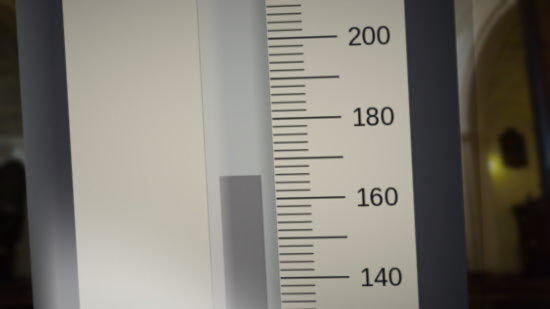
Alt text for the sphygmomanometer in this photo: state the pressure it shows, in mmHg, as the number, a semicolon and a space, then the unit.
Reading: 166; mmHg
